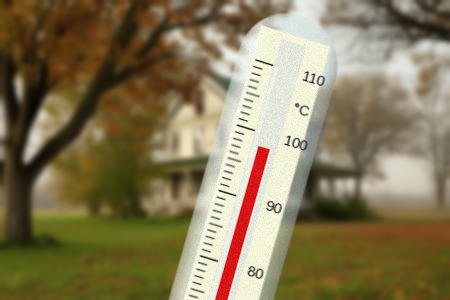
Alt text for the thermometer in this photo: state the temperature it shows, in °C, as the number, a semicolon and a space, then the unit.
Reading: 98; °C
